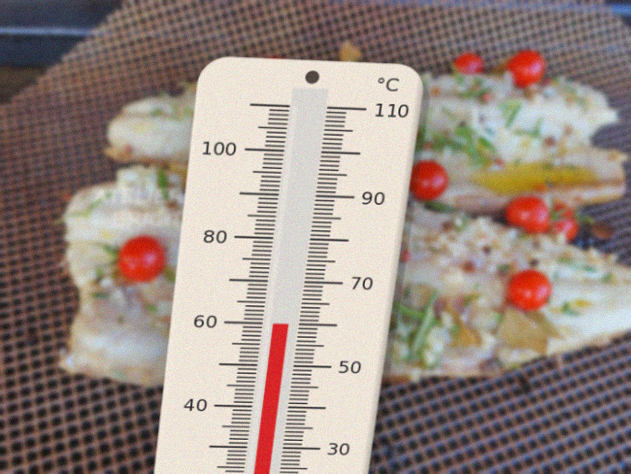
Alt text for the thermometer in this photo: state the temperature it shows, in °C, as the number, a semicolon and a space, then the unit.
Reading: 60; °C
